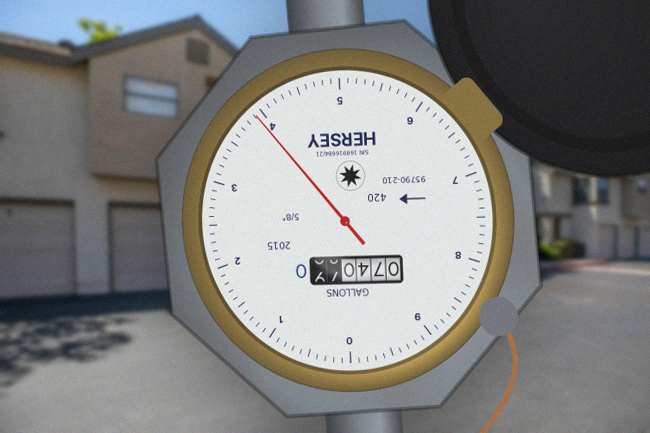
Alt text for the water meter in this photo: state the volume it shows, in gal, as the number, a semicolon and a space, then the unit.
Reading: 740793.9; gal
